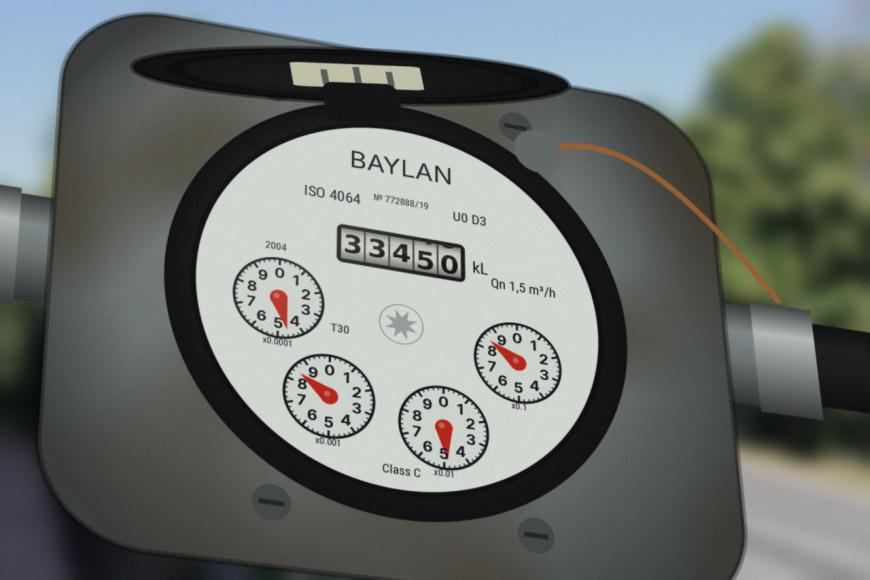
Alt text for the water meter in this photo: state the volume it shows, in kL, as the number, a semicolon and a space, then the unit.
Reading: 33449.8484; kL
